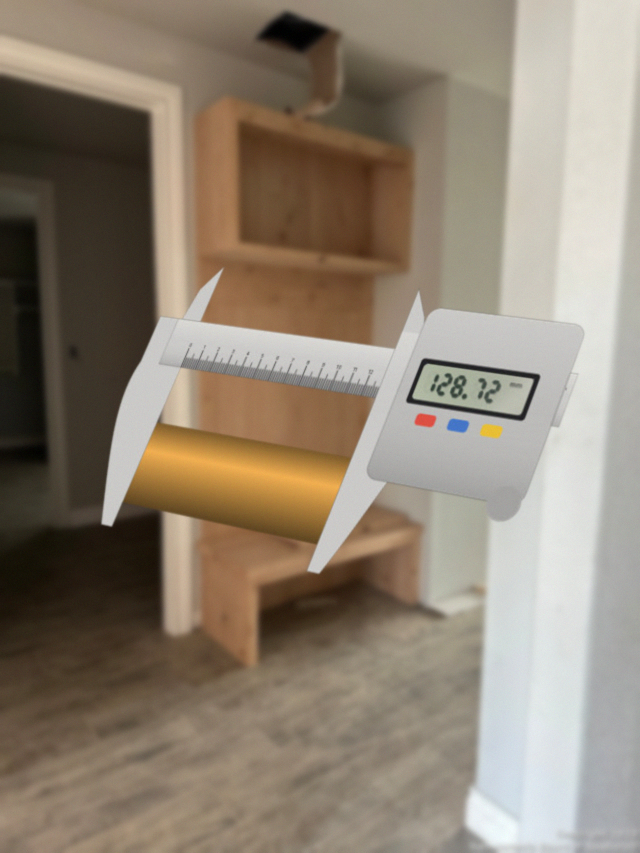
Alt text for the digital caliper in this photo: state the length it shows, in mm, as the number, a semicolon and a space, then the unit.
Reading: 128.72; mm
